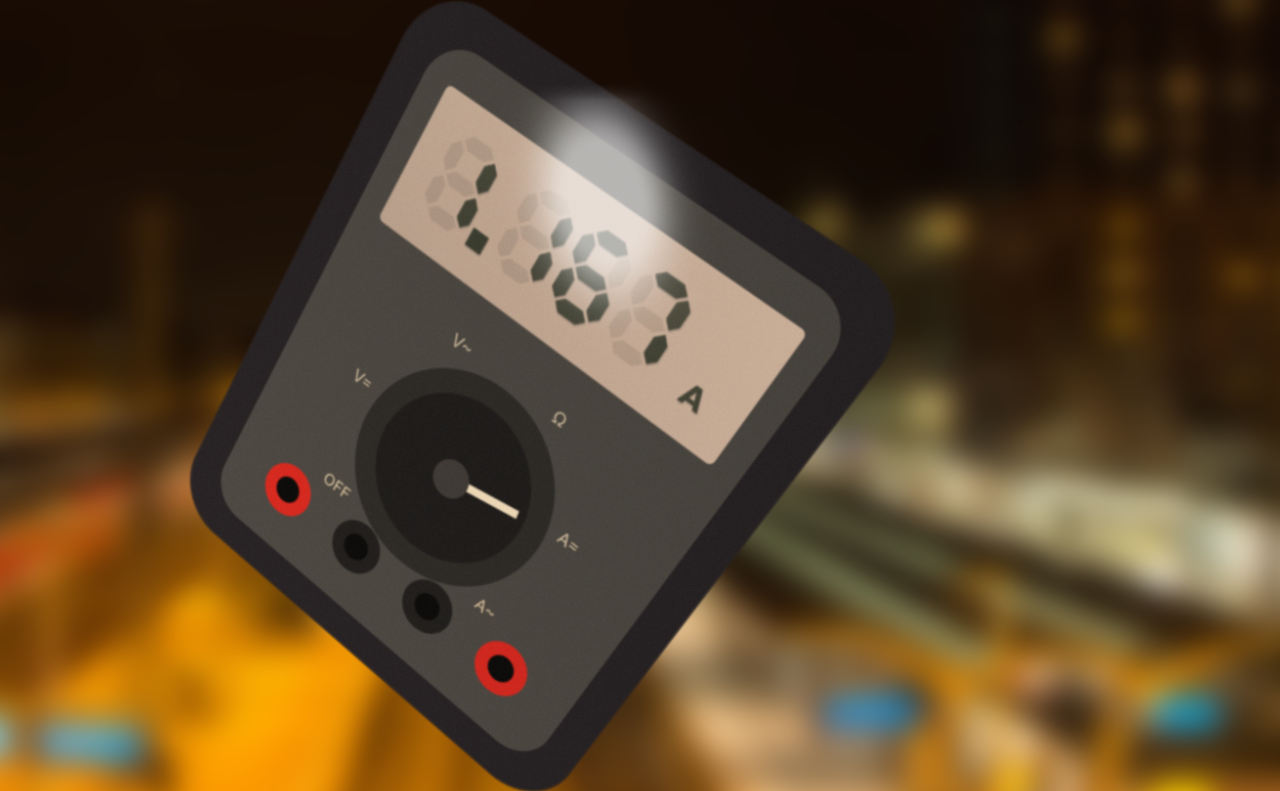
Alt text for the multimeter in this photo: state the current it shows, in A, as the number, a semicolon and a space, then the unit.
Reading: 1.167; A
